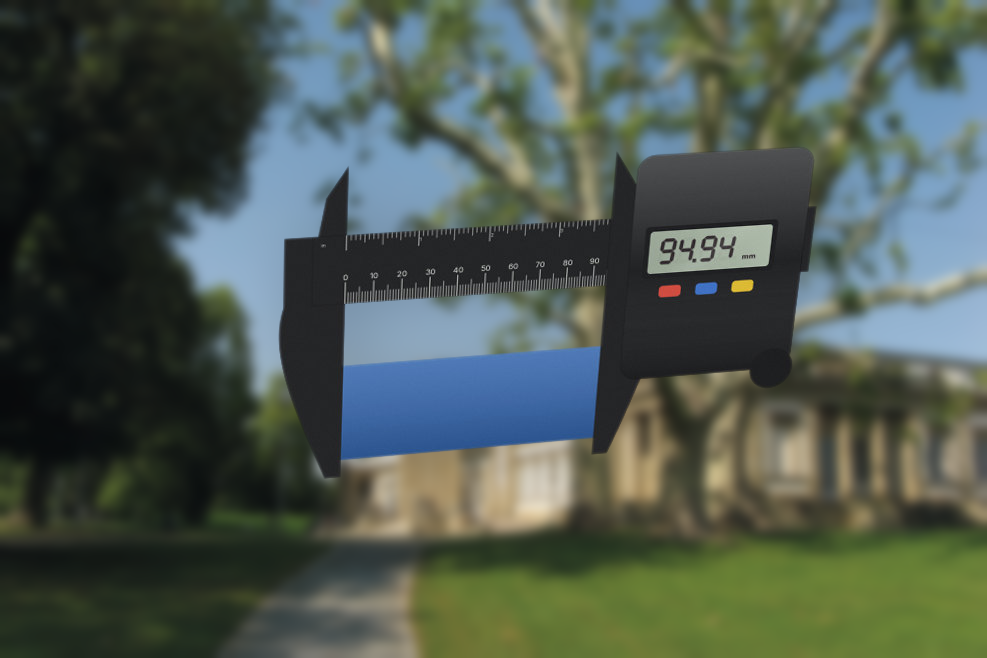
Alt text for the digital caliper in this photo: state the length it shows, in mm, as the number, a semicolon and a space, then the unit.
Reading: 94.94; mm
